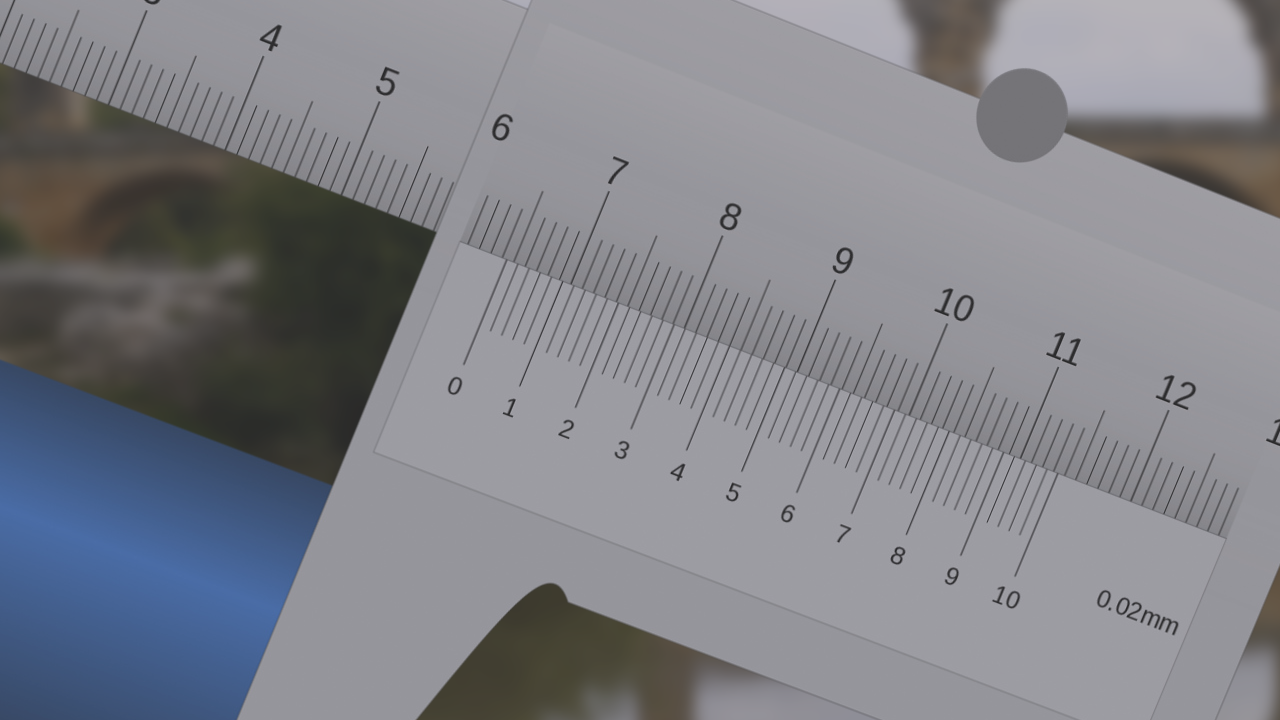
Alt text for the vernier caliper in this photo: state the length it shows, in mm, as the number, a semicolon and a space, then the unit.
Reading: 64.4; mm
